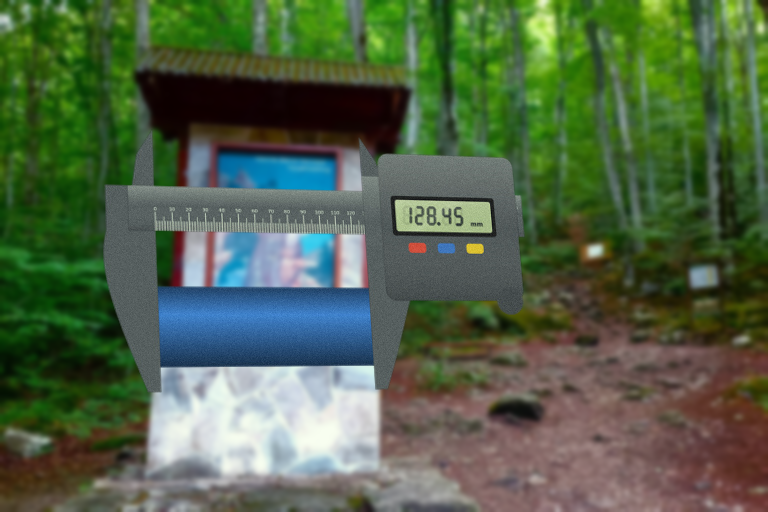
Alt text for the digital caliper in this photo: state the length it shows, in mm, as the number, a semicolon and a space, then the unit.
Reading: 128.45; mm
